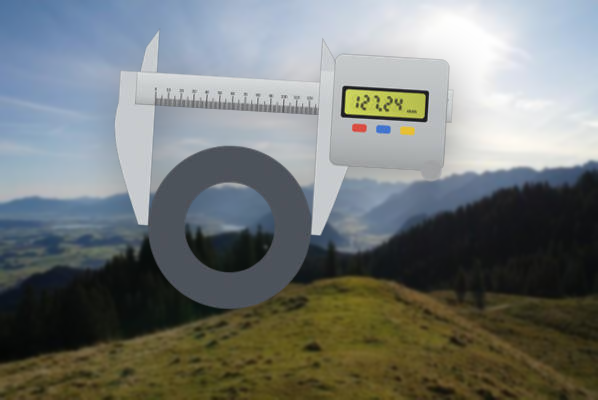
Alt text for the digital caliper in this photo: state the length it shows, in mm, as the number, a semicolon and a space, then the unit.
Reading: 127.24; mm
